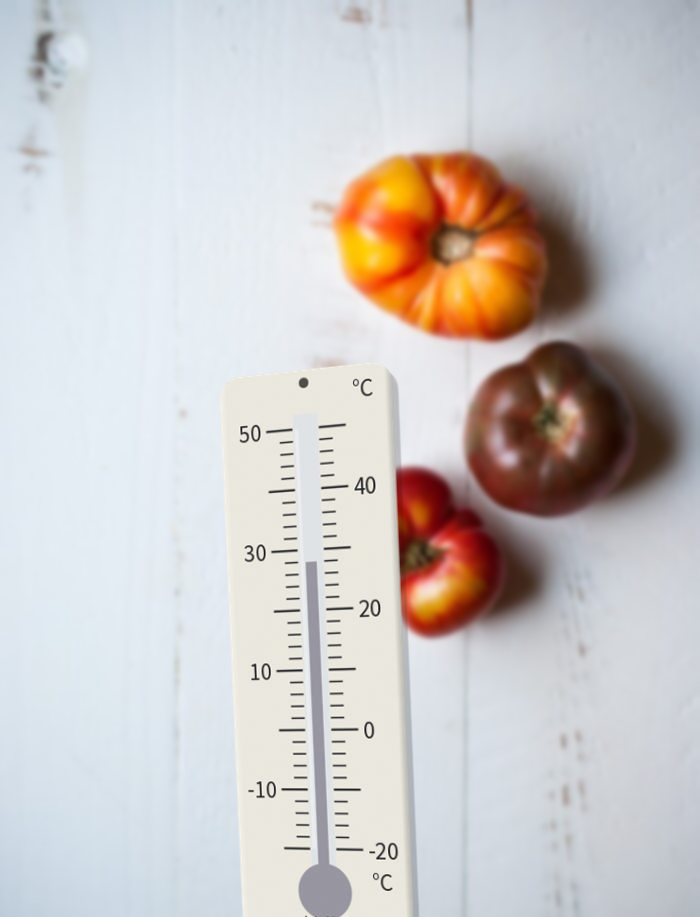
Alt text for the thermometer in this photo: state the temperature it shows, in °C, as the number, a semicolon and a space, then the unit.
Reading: 28; °C
